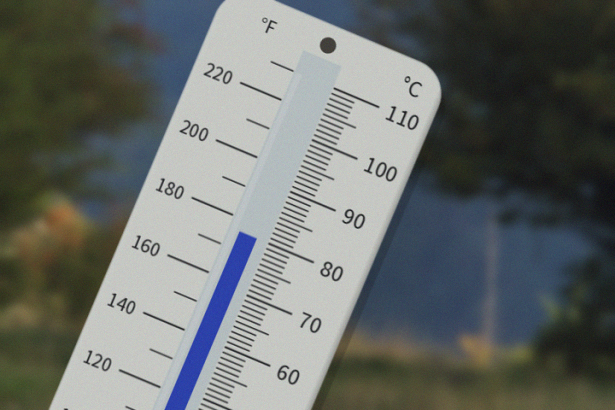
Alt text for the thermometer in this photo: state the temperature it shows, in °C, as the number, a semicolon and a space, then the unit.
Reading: 80; °C
